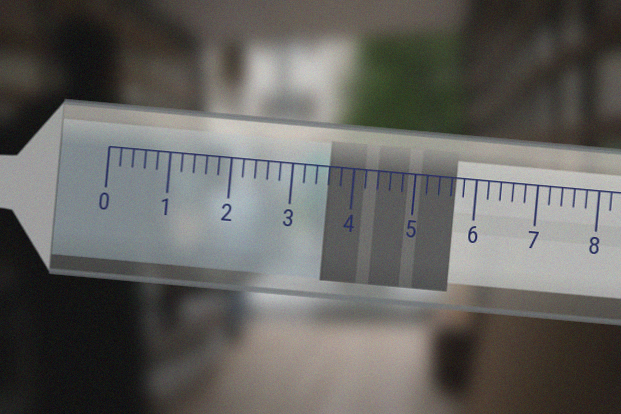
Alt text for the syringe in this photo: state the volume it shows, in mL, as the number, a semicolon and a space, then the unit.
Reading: 3.6; mL
